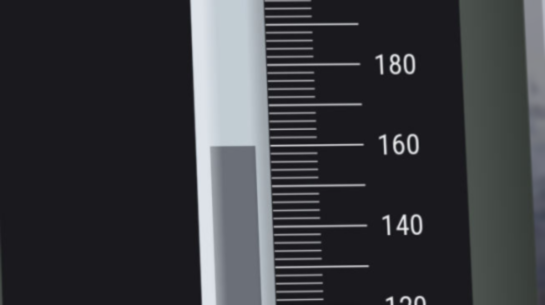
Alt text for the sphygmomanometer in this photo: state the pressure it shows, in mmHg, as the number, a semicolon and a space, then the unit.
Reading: 160; mmHg
